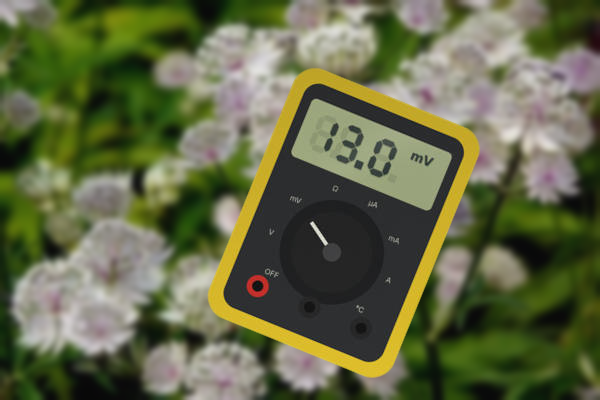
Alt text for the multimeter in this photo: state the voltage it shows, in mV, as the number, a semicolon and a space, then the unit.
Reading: 13.0; mV
